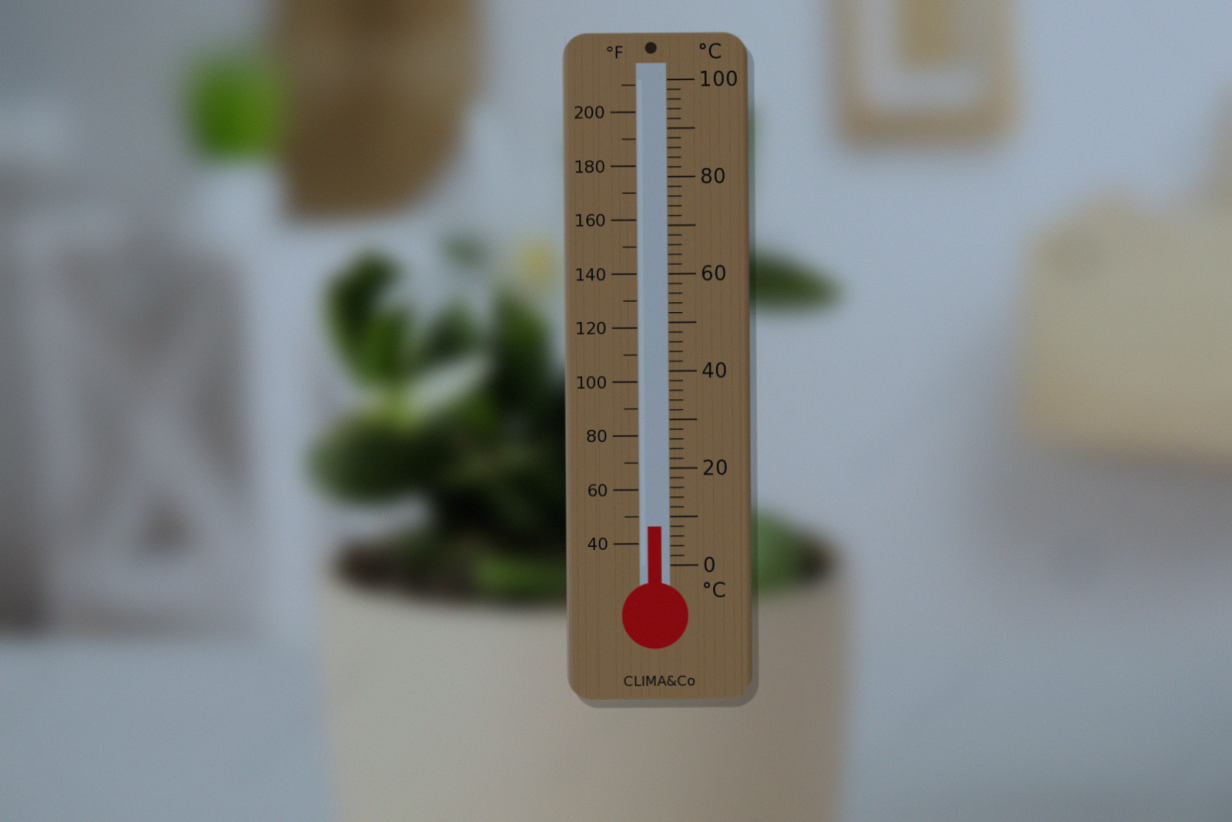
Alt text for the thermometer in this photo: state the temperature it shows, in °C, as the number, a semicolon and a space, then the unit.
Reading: 8; °C
